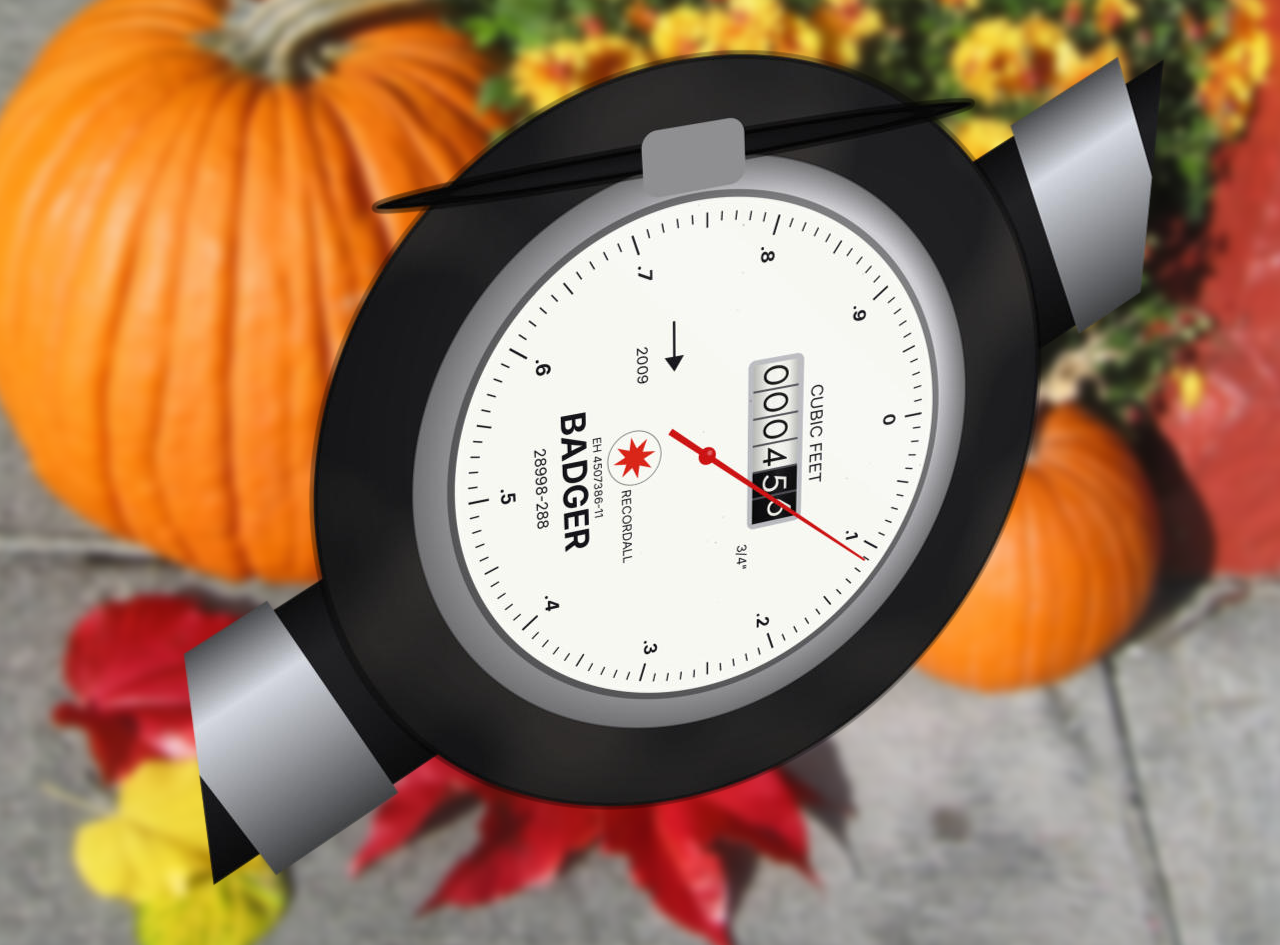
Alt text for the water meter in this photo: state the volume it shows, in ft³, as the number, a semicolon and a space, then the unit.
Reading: 456.11; ft³
